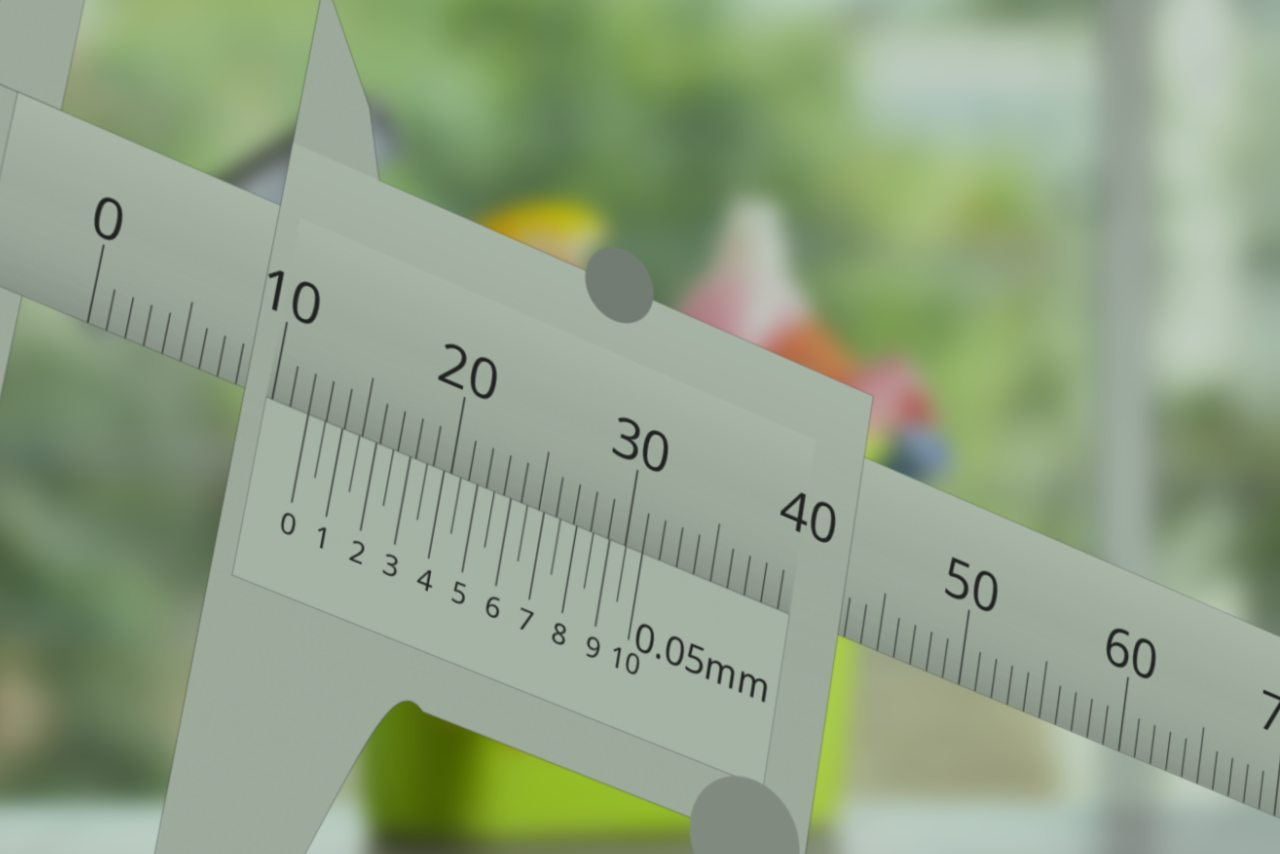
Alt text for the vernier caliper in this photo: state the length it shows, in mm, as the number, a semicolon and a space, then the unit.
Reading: 12.0; mm
